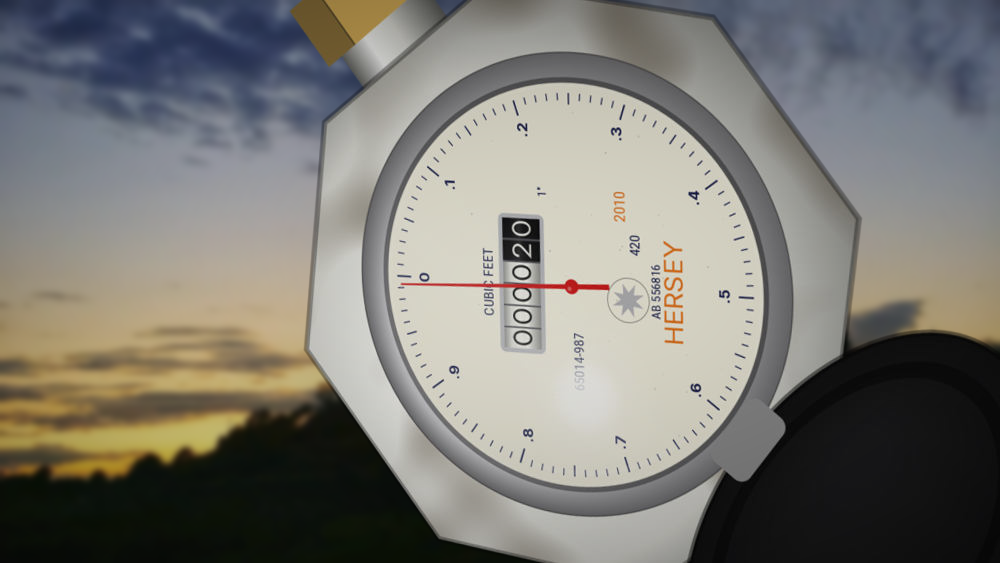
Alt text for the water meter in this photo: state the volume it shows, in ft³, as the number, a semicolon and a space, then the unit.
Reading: 19.99; ft³
